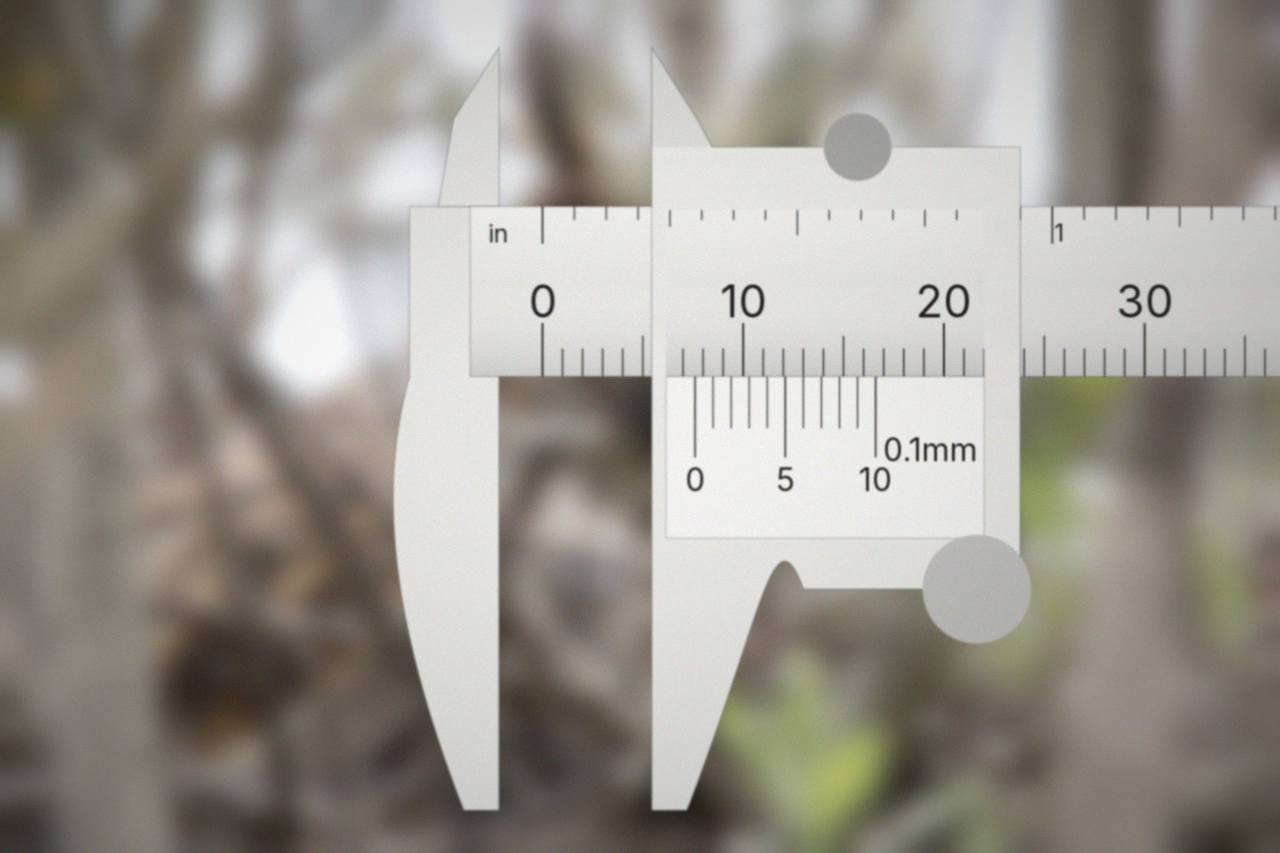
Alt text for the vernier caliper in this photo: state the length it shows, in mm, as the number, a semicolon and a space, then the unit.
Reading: 7.6; mm
